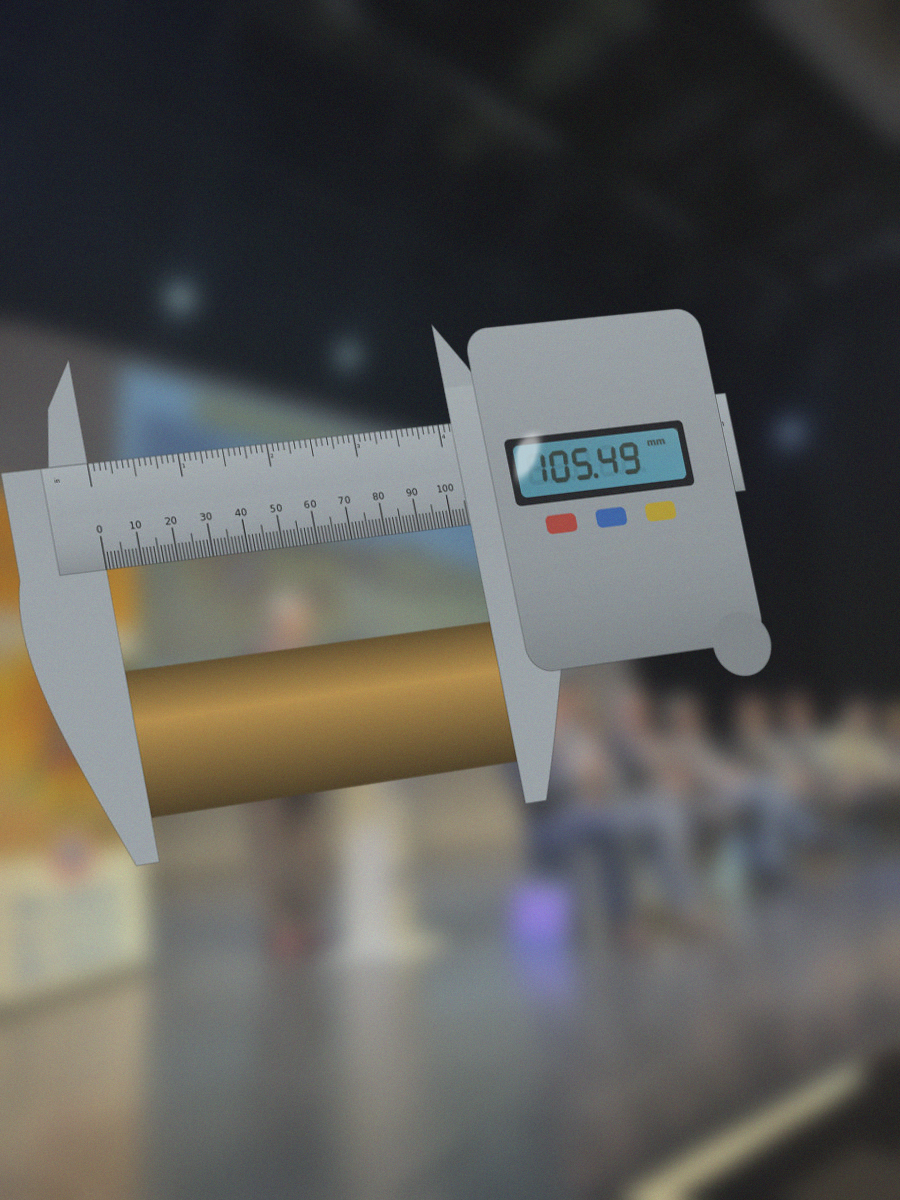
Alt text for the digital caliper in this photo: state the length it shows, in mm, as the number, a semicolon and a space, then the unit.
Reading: 105.49; mm
